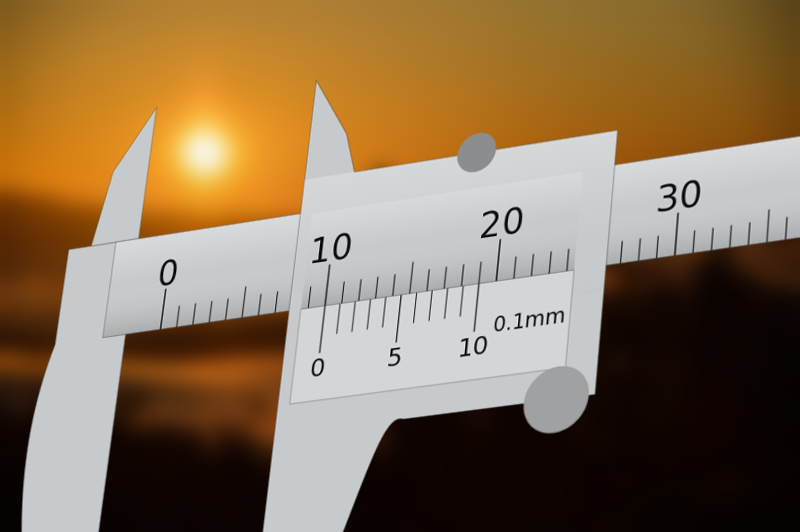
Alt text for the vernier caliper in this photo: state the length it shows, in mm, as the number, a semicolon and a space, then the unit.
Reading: 10.0; mm
